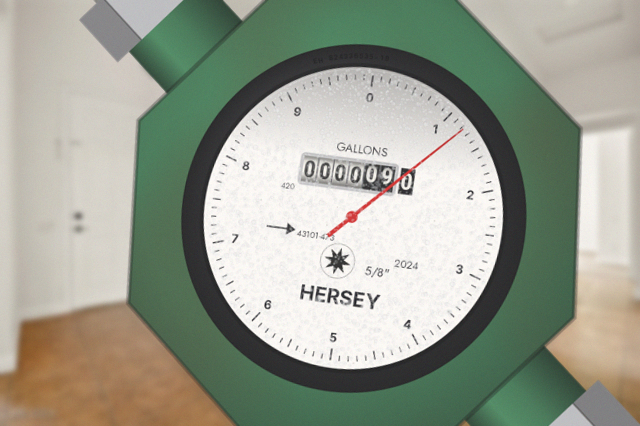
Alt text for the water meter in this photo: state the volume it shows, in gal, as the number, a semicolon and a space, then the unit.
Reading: 91.2; gal
